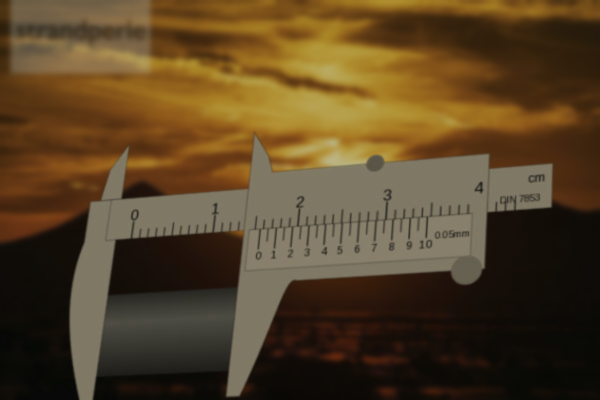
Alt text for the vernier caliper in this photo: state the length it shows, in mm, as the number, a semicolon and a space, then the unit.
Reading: 15.6; mm
